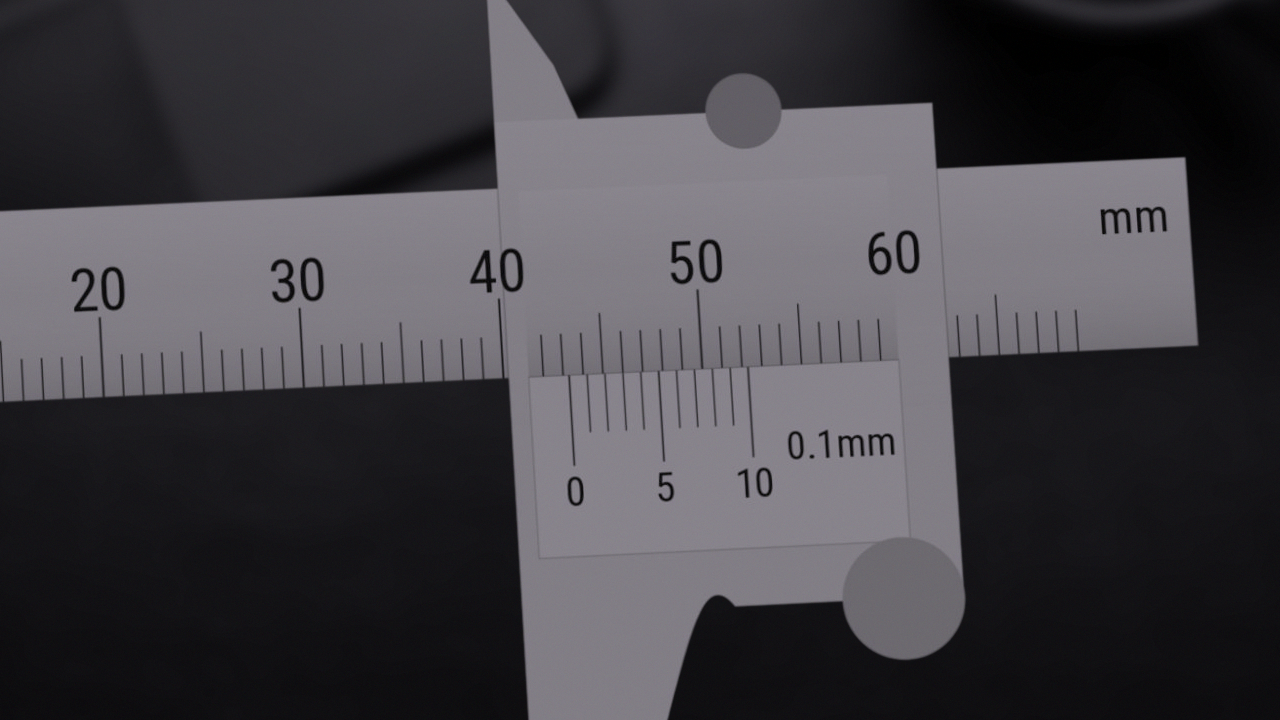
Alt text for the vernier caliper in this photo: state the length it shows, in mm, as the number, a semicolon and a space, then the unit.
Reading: 43.3; mm
